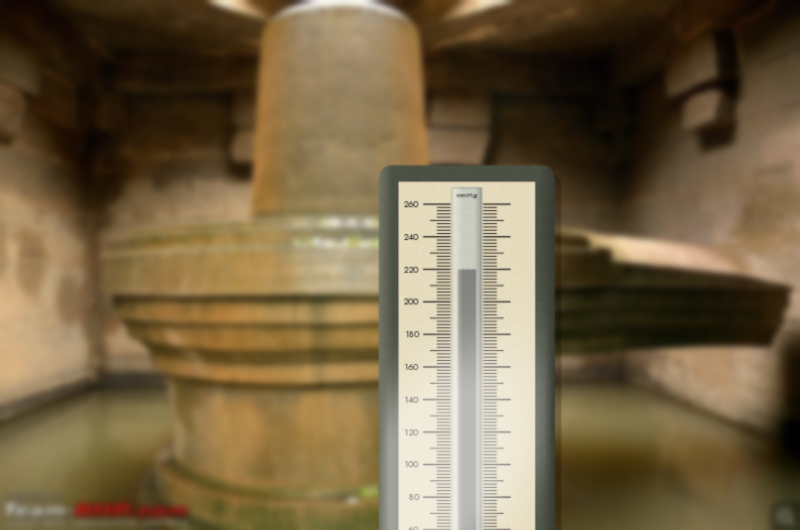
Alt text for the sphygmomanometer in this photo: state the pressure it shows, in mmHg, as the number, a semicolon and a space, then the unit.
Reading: 220; mmHg
